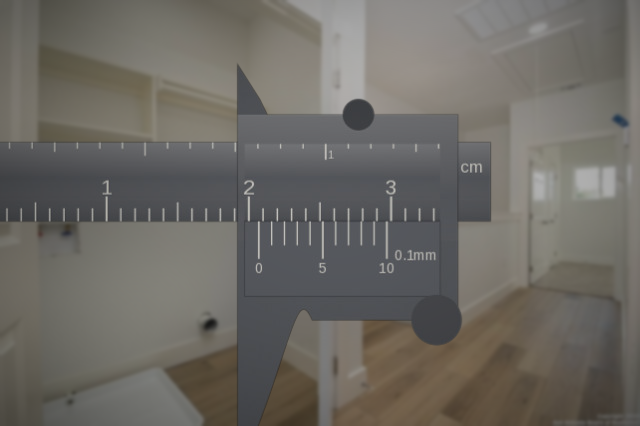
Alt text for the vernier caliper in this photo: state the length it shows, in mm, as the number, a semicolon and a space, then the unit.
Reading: 20.7; mm
